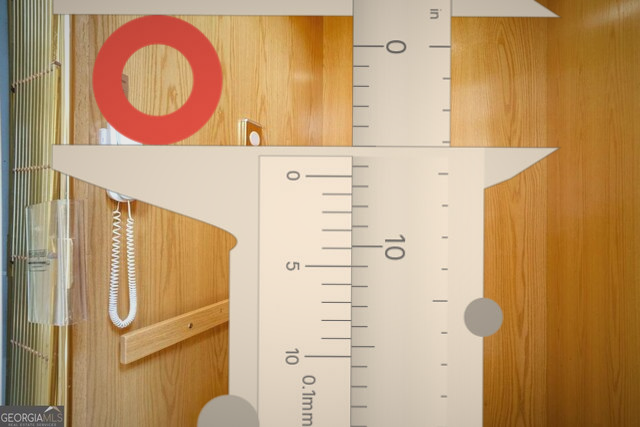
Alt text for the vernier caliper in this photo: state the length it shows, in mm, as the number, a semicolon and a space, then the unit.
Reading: 6.5; mm
